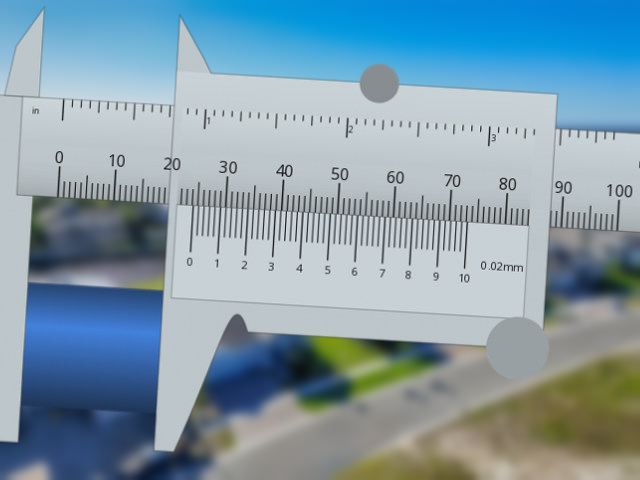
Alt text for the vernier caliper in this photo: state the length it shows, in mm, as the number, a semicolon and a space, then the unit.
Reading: 24.2; mm
